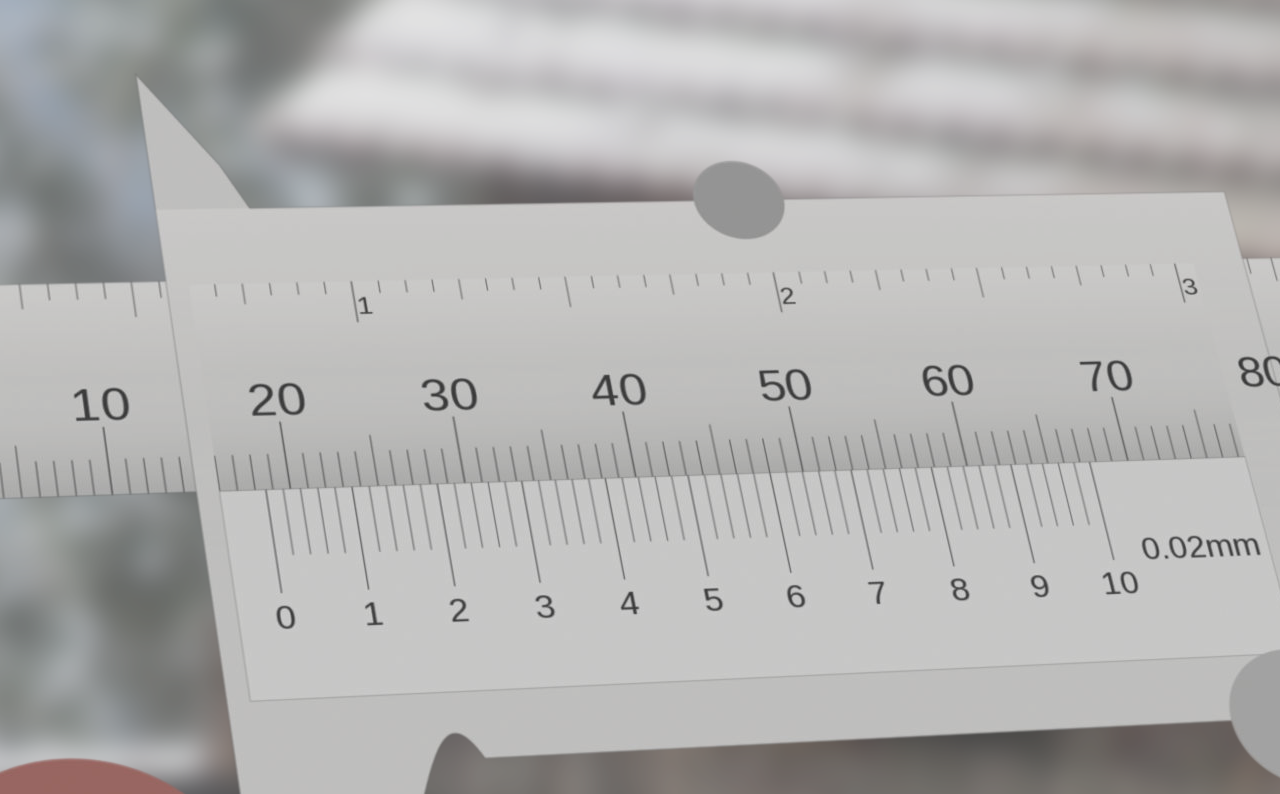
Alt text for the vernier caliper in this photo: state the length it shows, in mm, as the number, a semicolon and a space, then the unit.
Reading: 18.6; mm
